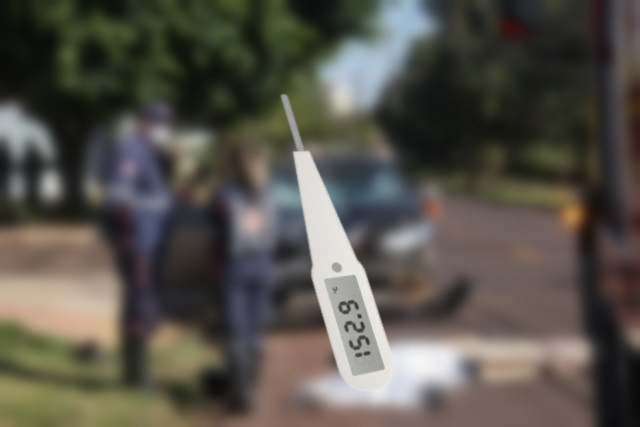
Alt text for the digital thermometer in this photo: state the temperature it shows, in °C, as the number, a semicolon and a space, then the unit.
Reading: 152.9; °C
